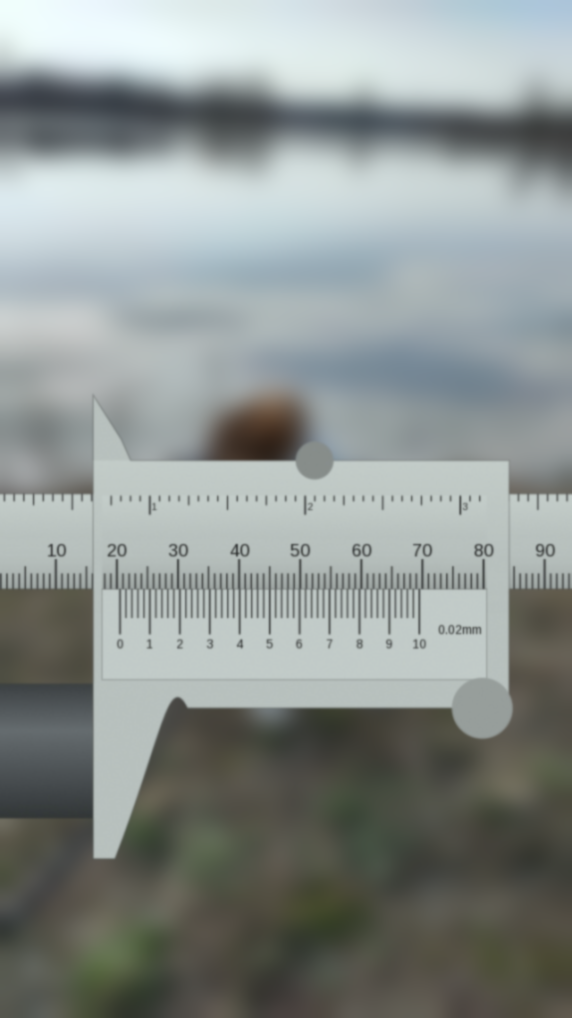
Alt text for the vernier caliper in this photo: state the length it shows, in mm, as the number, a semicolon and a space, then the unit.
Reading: 20.5; mm
